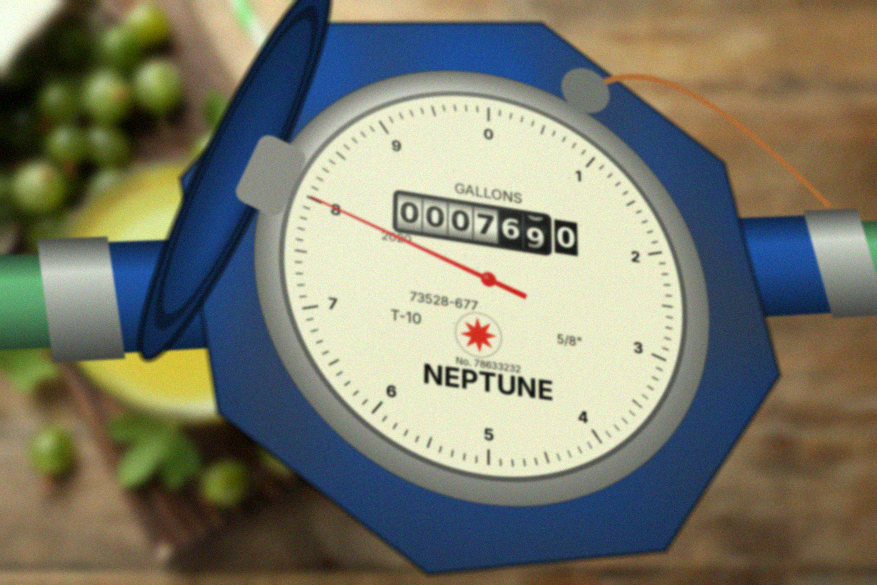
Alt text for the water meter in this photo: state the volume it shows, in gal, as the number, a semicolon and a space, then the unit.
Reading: 7688.0; gal
